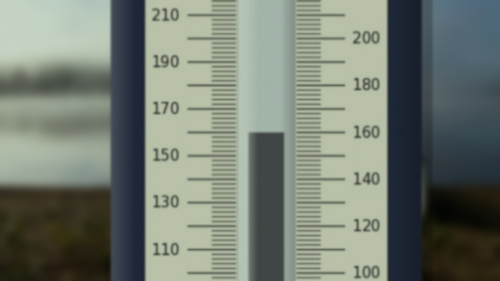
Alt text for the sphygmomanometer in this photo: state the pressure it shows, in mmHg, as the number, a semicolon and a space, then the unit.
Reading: 160; mmHg
